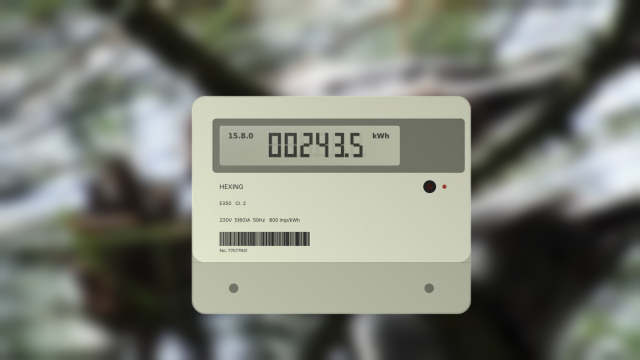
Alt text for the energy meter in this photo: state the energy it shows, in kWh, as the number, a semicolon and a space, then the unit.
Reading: 243.5; kWh
